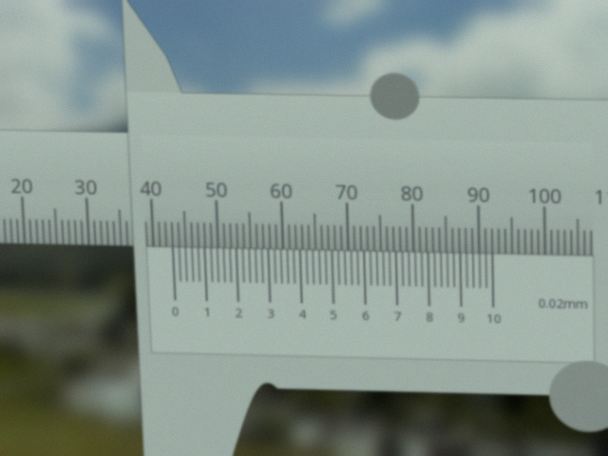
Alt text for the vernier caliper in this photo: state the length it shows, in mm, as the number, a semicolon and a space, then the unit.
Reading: 43.0; mm
